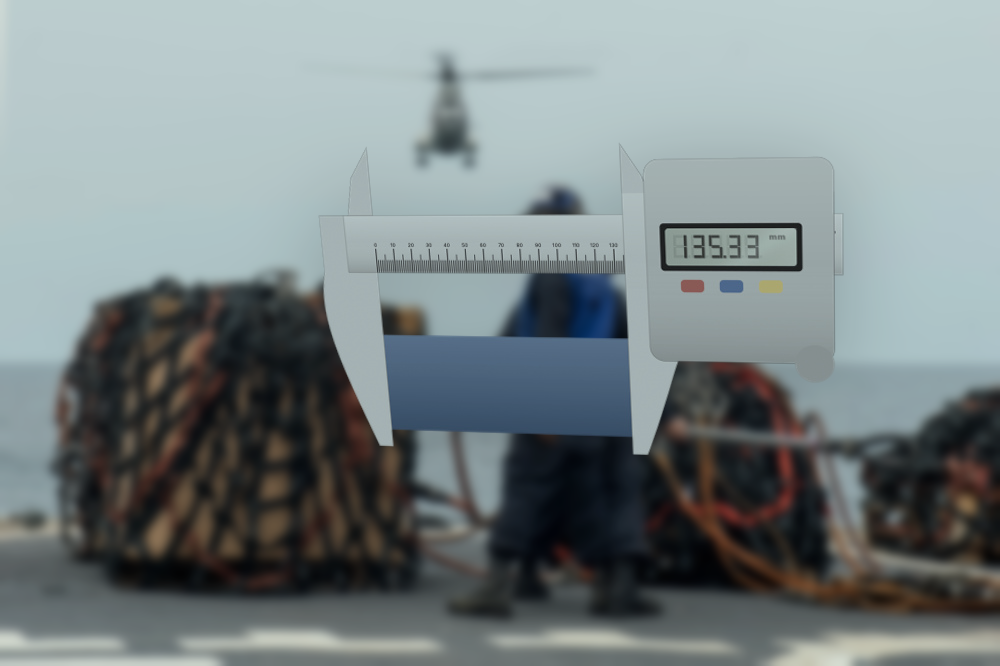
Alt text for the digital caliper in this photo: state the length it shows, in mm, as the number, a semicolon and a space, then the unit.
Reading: 135.33; mm
